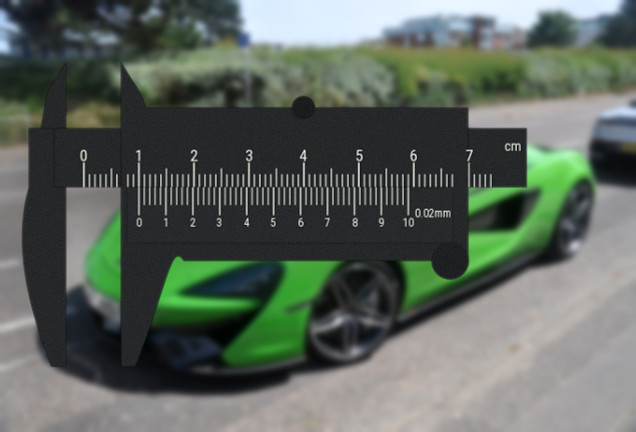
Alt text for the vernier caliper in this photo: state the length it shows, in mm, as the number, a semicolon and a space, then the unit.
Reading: 10.0; mm
